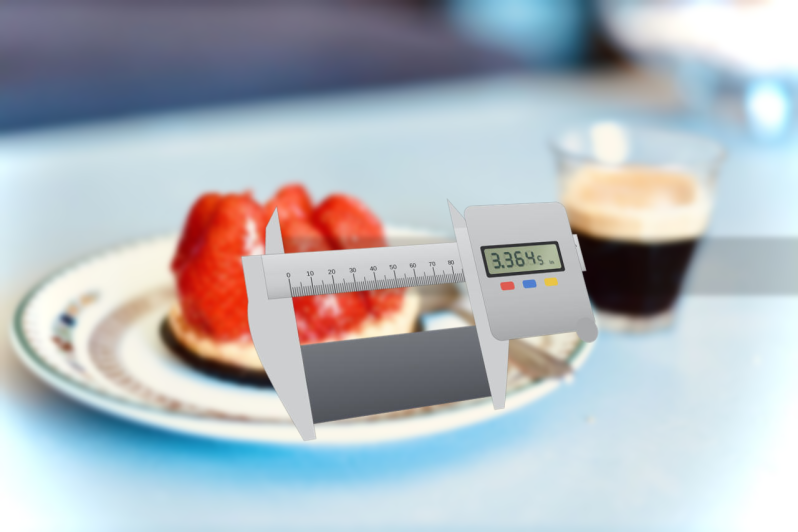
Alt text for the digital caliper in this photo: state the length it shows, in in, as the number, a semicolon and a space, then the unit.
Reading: 3.3645; in
